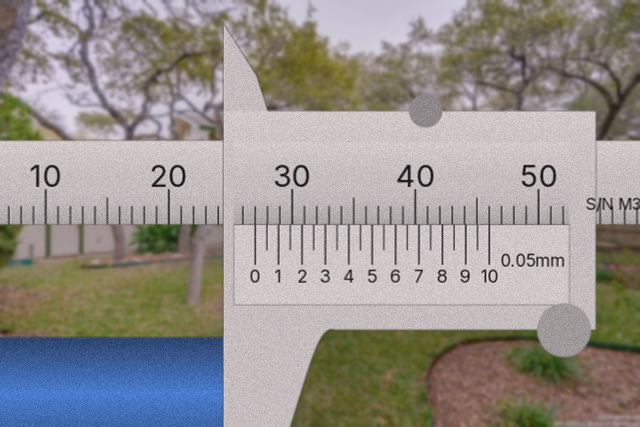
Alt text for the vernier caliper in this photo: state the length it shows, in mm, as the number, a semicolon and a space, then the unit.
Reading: 27.0; mm
